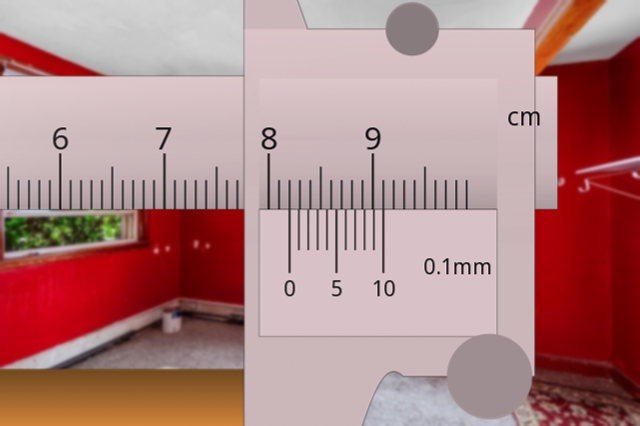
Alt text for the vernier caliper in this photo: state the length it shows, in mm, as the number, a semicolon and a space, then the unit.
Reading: 82.0; mm
